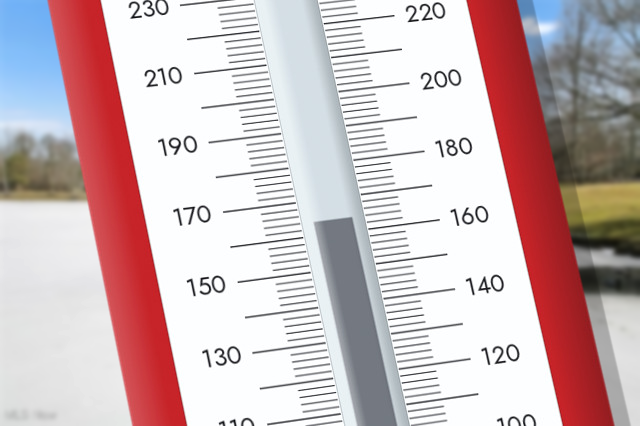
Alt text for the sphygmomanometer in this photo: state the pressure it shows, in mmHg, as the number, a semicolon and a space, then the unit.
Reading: 164; mmHg
